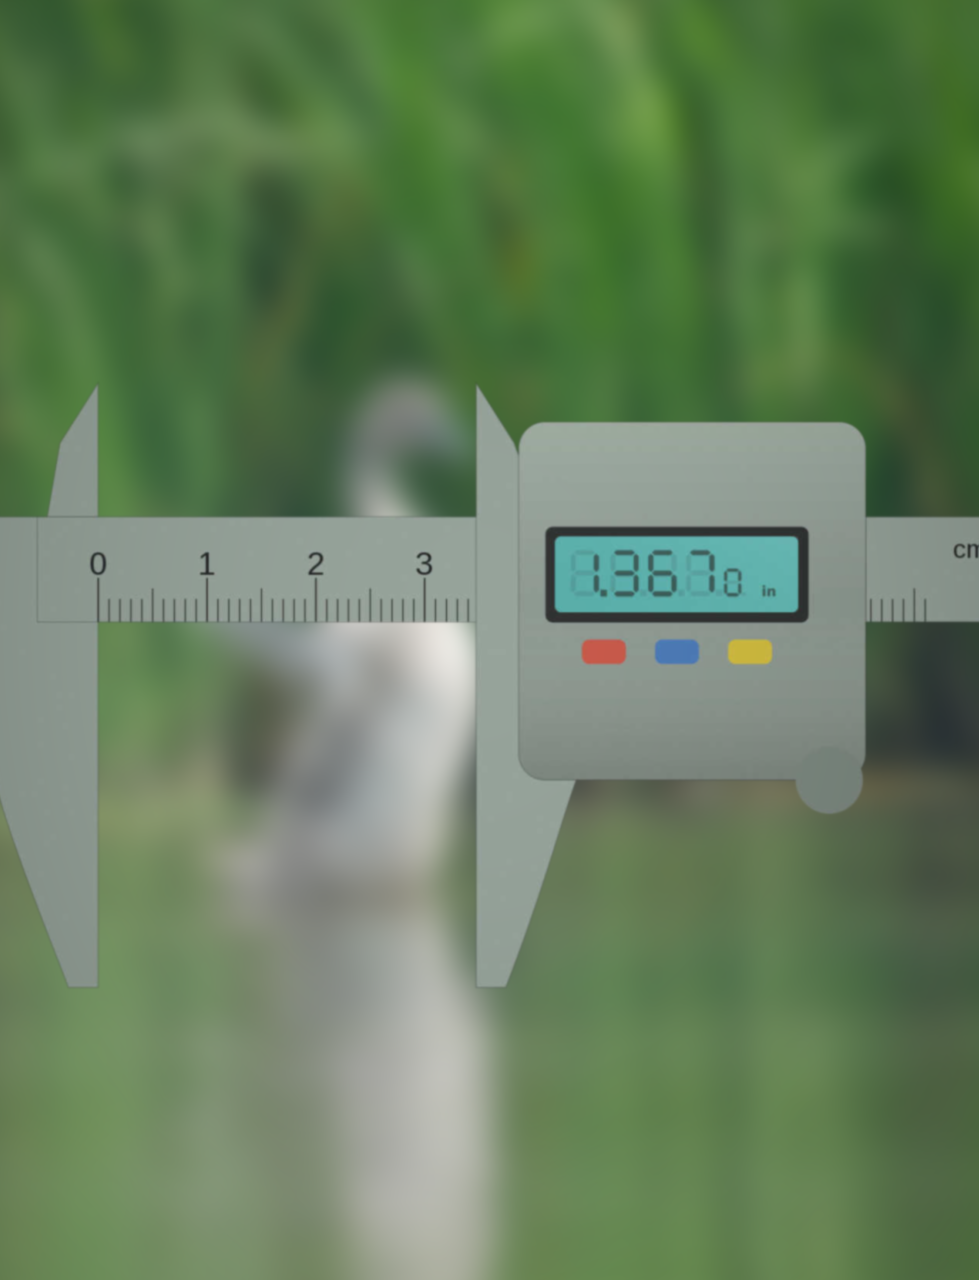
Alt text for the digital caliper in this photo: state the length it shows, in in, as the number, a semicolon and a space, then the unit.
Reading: 1.3670; in
